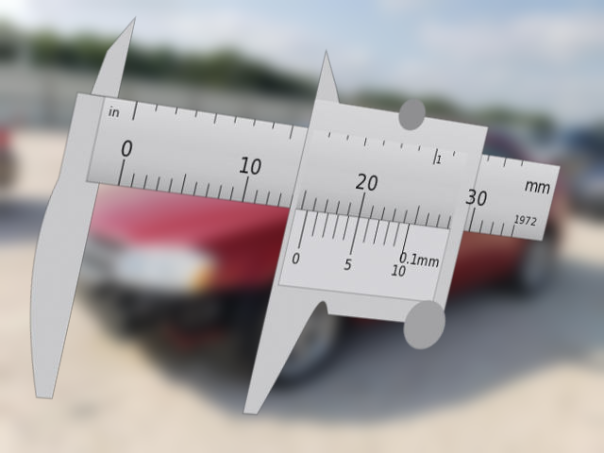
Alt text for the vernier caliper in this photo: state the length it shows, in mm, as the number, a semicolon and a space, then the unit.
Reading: 15.5; mm
